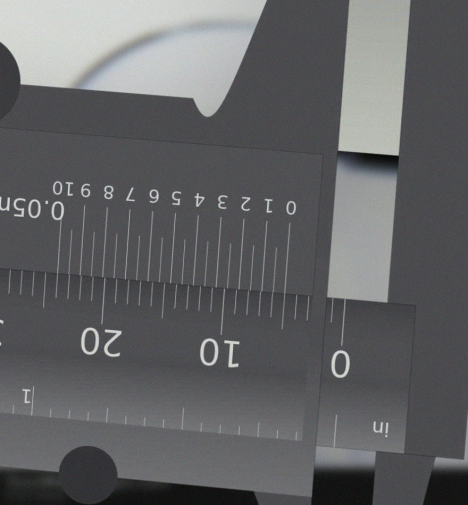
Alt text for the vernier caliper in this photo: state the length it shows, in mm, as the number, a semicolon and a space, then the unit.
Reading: 5.0; mm
